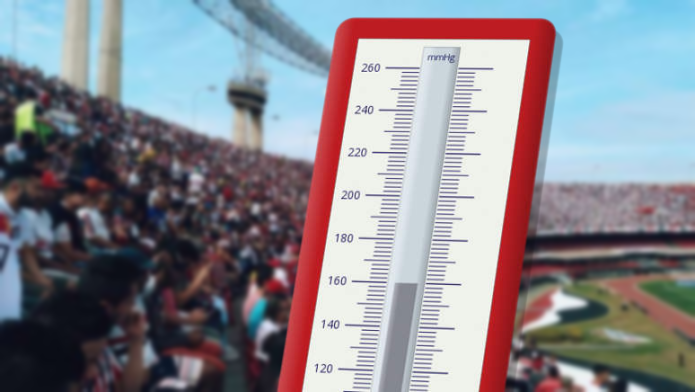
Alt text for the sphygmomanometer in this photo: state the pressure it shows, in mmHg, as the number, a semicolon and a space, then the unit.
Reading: 160; mmHg
